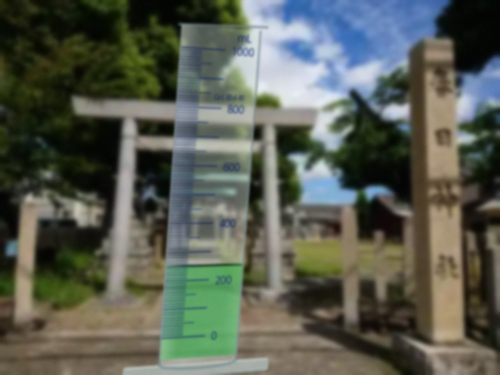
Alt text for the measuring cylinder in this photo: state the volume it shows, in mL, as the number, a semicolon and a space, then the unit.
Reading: 250; mL
